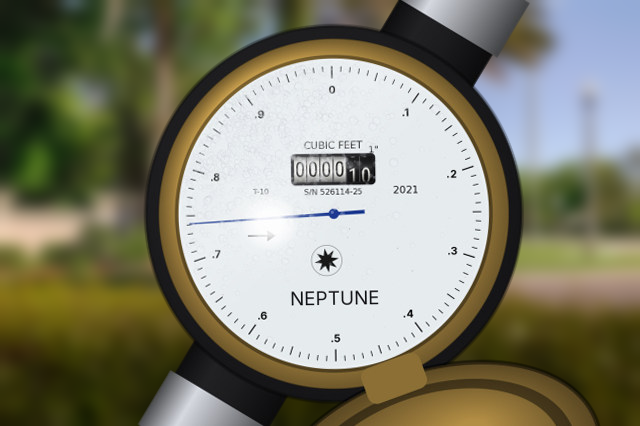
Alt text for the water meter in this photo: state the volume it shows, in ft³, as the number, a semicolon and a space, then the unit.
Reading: 9.74; ft³
